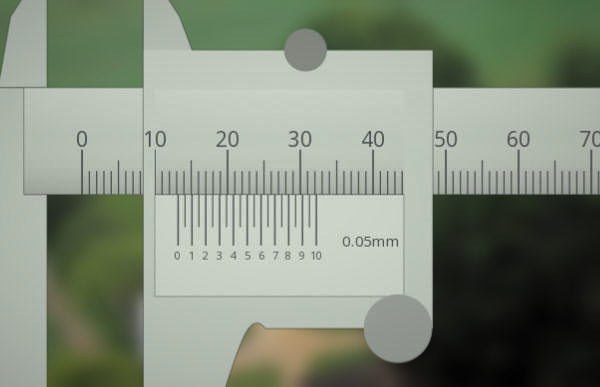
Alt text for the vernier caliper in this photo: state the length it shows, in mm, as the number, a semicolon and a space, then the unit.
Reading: 13.2; mm
